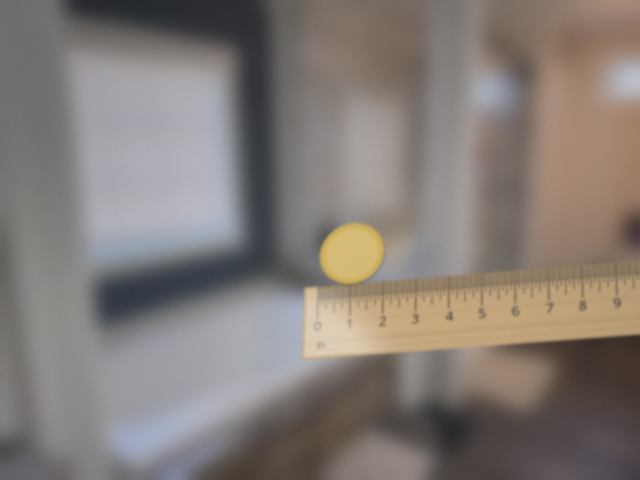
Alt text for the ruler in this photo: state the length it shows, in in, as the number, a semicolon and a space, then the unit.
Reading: 2; in
